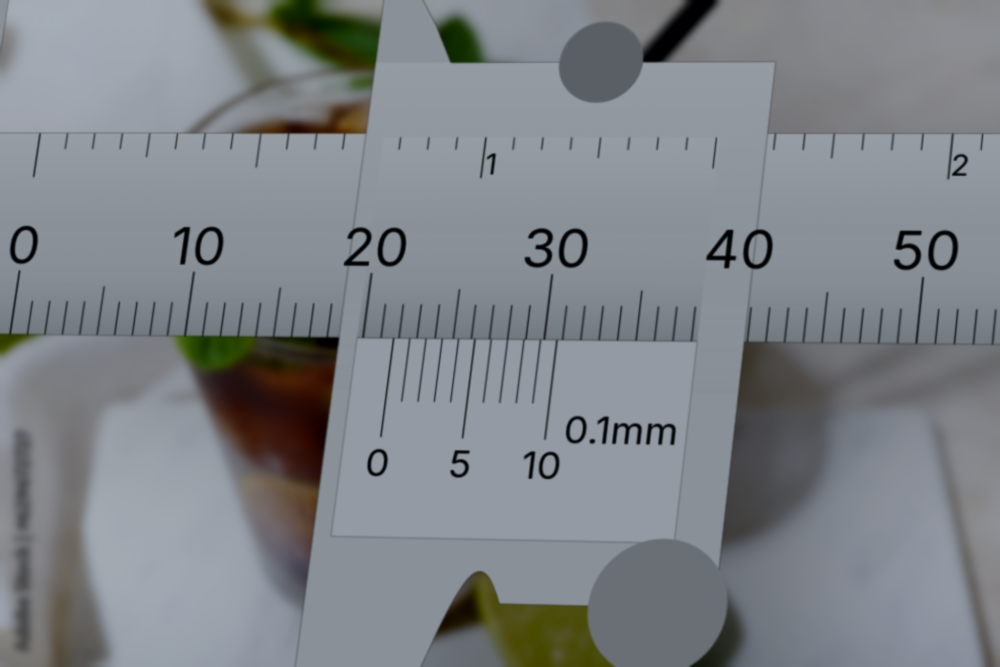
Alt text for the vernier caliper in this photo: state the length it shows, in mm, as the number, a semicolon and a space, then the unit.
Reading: 21.7; mm
